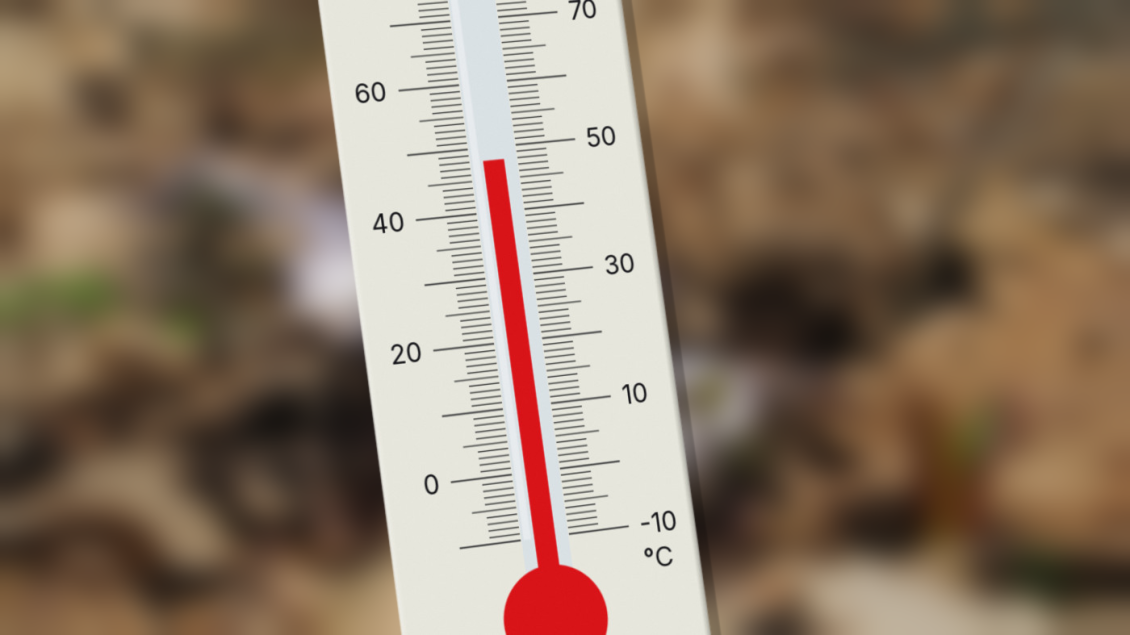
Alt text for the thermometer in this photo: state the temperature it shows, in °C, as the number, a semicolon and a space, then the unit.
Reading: 48; °C
